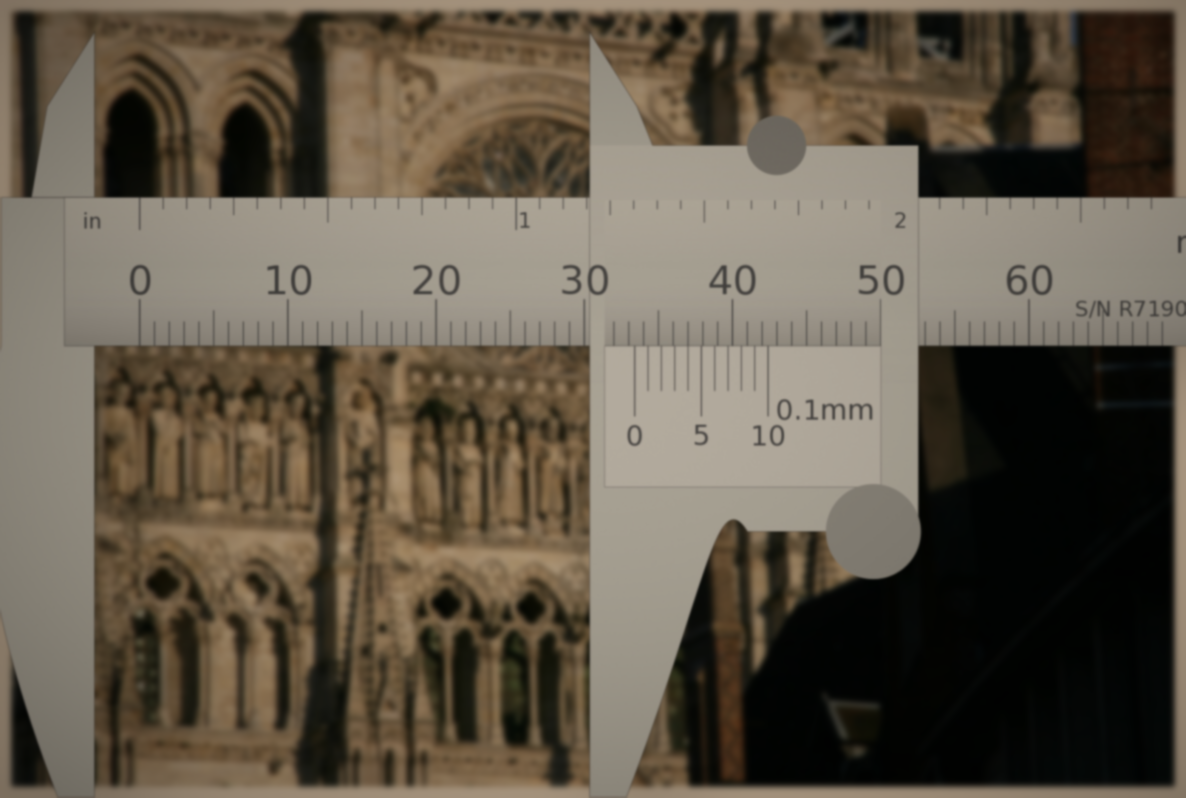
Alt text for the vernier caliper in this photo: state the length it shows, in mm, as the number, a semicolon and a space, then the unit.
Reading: 33.4; mm
